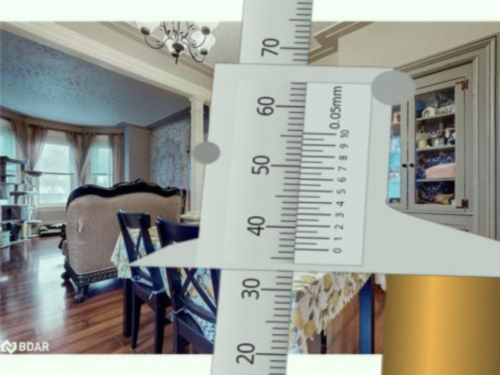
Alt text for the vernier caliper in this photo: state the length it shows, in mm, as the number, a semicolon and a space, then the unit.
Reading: 36.5; mm
